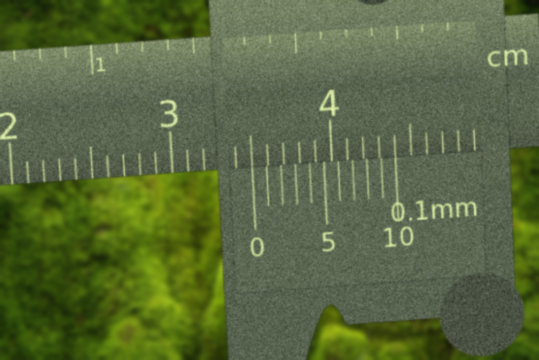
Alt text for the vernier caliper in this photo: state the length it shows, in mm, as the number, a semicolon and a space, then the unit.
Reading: 35.0; mm
